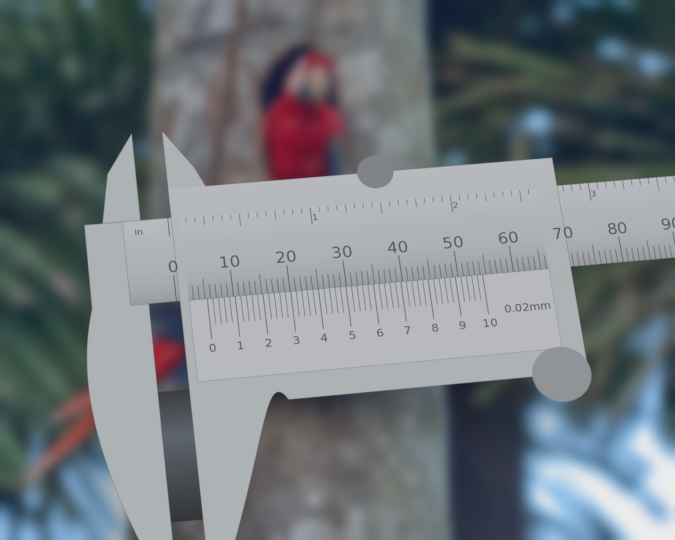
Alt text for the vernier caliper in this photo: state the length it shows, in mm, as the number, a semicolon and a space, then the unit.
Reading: 5.4; mm
